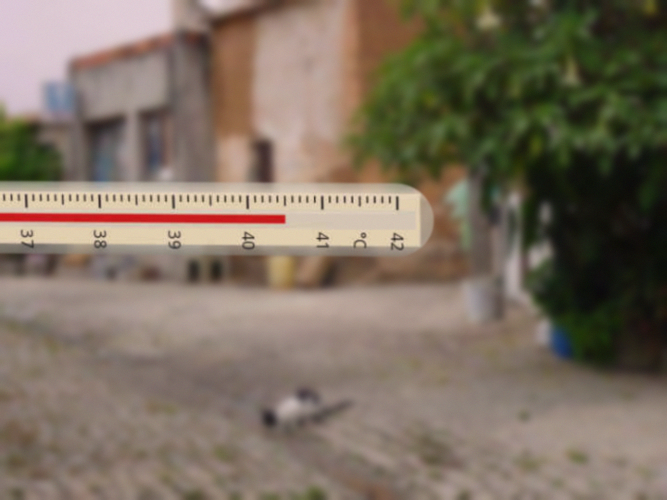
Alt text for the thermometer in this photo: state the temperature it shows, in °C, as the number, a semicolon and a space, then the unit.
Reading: 40.5; °C
